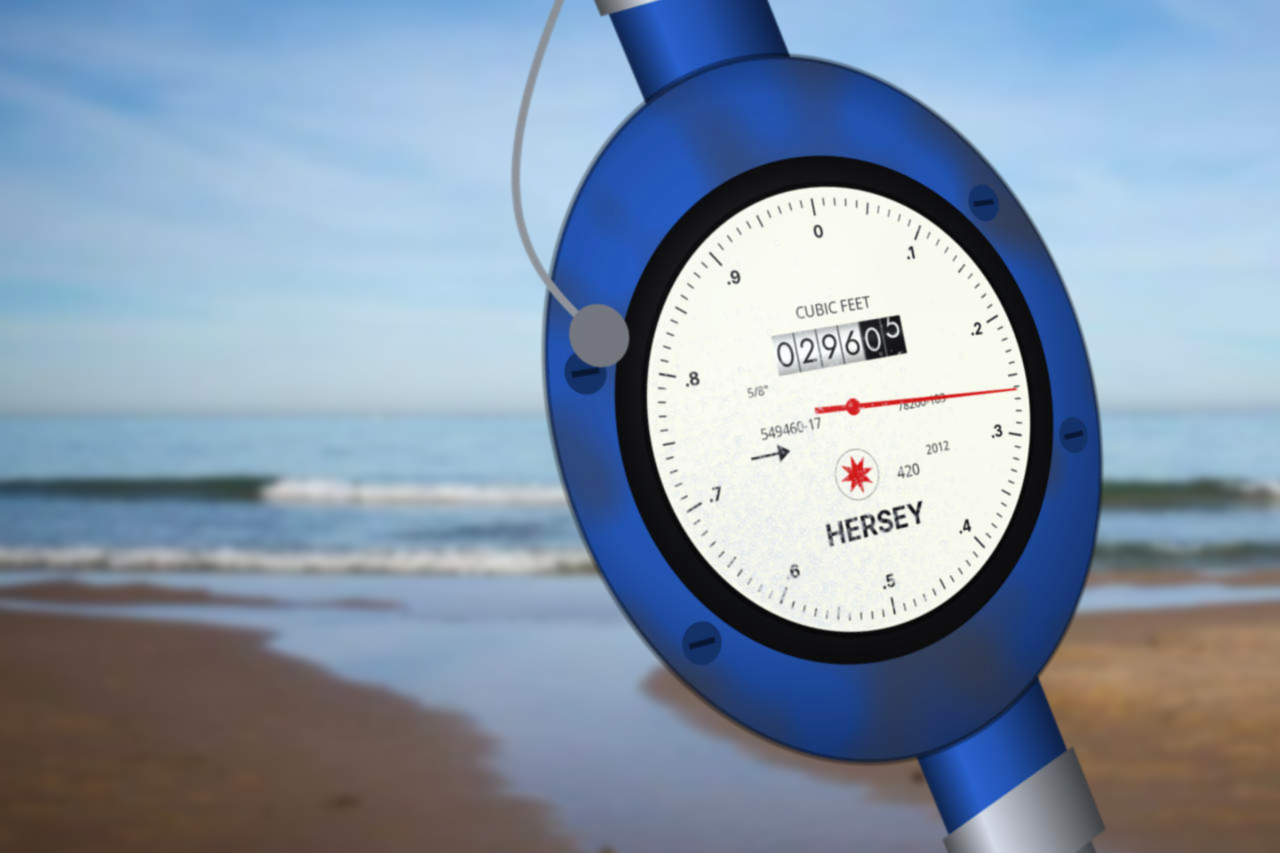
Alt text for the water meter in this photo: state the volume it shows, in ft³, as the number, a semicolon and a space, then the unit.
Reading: 29605.26; ft³
